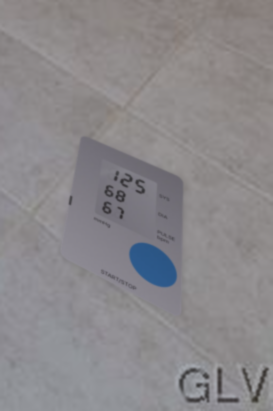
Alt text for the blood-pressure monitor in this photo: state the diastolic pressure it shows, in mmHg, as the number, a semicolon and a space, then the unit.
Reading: 68; mmHg
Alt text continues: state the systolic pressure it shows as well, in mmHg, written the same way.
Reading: 125; mmHg
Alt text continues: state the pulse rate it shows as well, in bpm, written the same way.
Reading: 67; bpm
